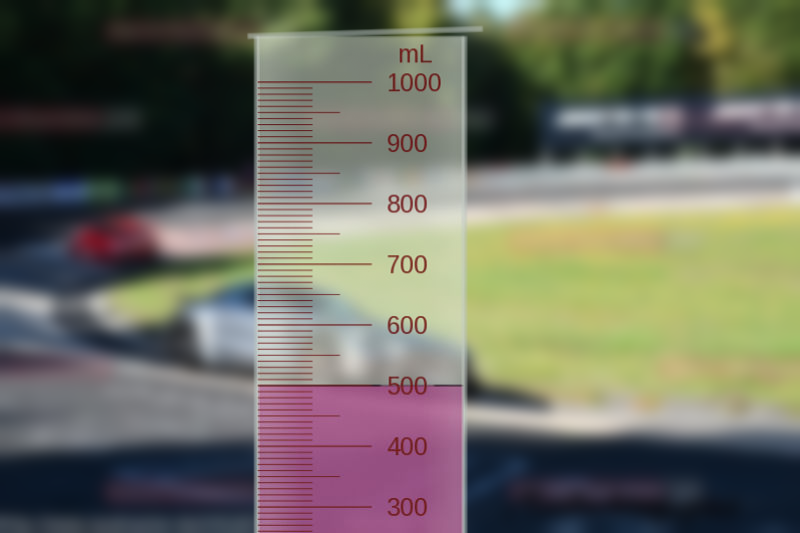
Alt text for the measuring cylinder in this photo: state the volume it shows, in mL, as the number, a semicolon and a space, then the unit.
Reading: 500; mL
